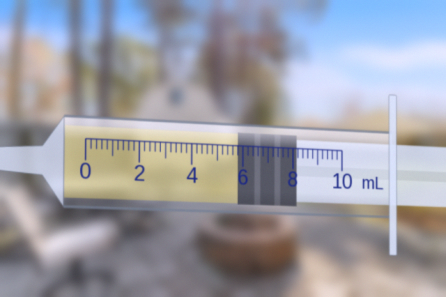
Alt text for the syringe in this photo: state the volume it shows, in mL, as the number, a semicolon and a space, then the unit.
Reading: 5.8; mL
